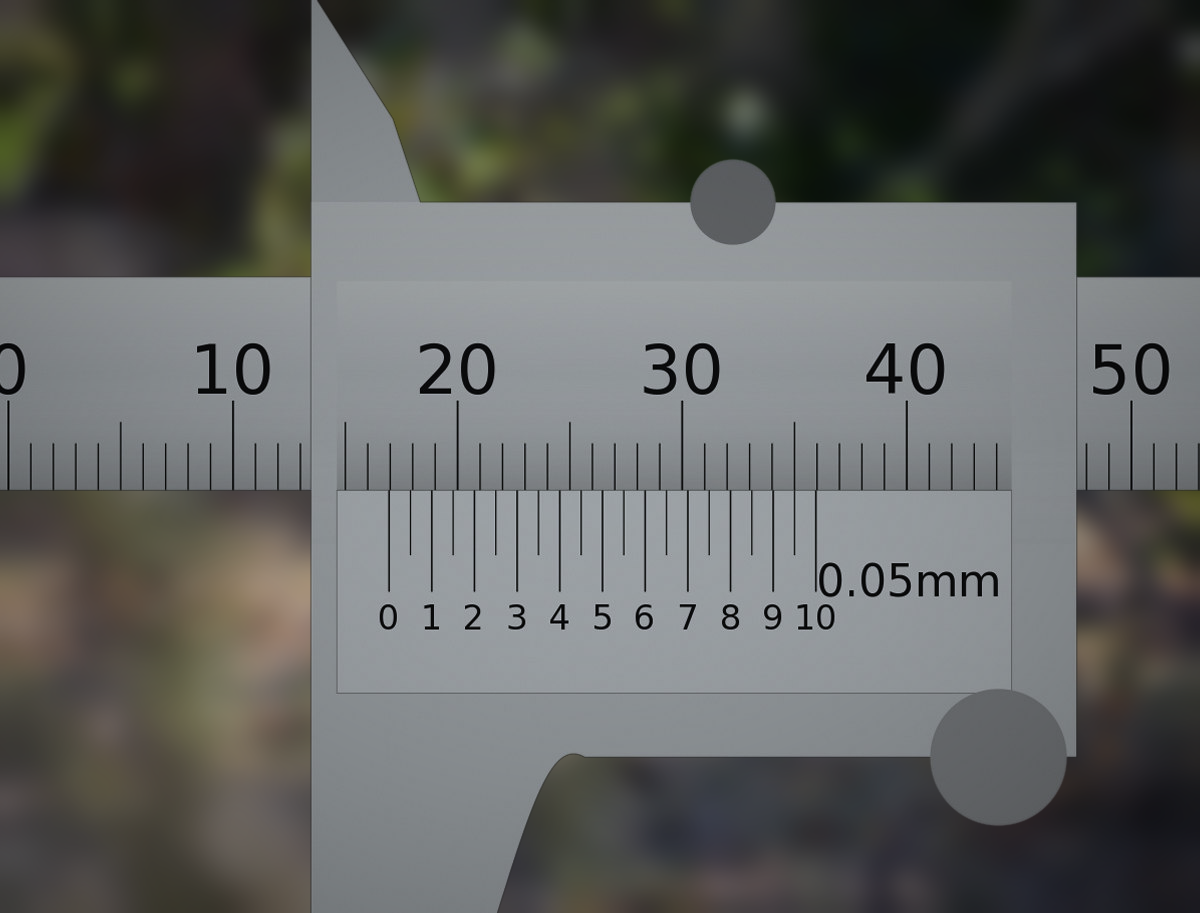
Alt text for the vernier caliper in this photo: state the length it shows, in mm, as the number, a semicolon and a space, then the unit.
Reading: 16.95; mm
